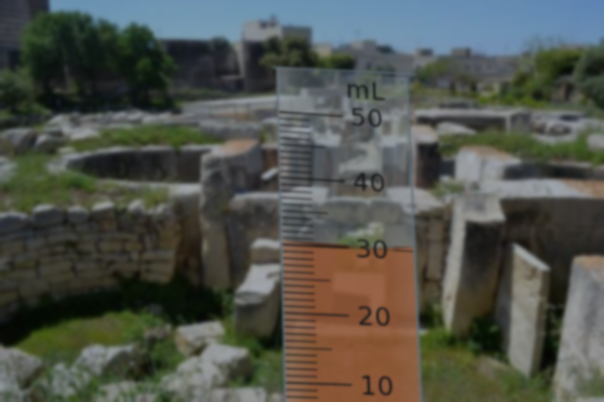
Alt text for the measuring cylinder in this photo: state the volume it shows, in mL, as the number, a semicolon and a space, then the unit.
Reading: 30; mL
